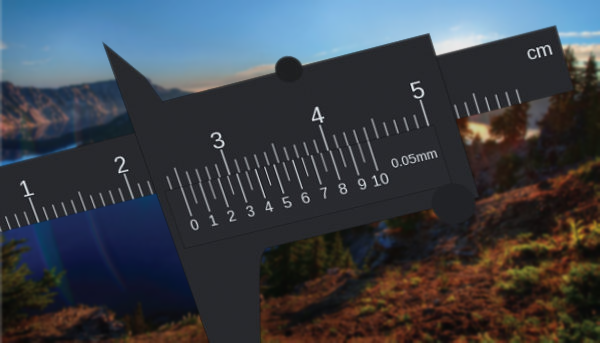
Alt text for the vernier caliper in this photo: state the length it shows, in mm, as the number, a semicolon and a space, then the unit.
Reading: 25.0; mm
